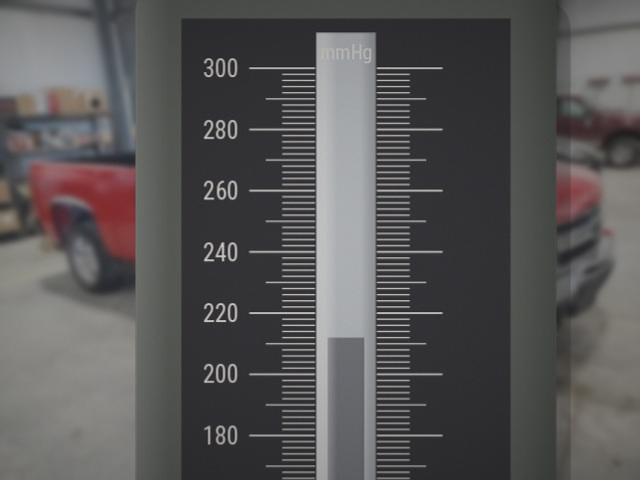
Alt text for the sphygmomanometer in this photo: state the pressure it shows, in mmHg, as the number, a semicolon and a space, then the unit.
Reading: 212; mmHg
